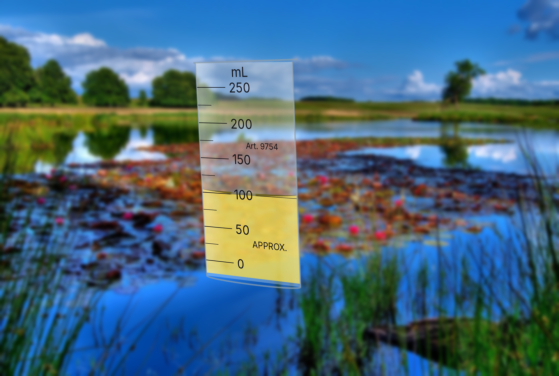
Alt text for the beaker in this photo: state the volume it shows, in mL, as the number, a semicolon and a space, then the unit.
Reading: 100; mL
